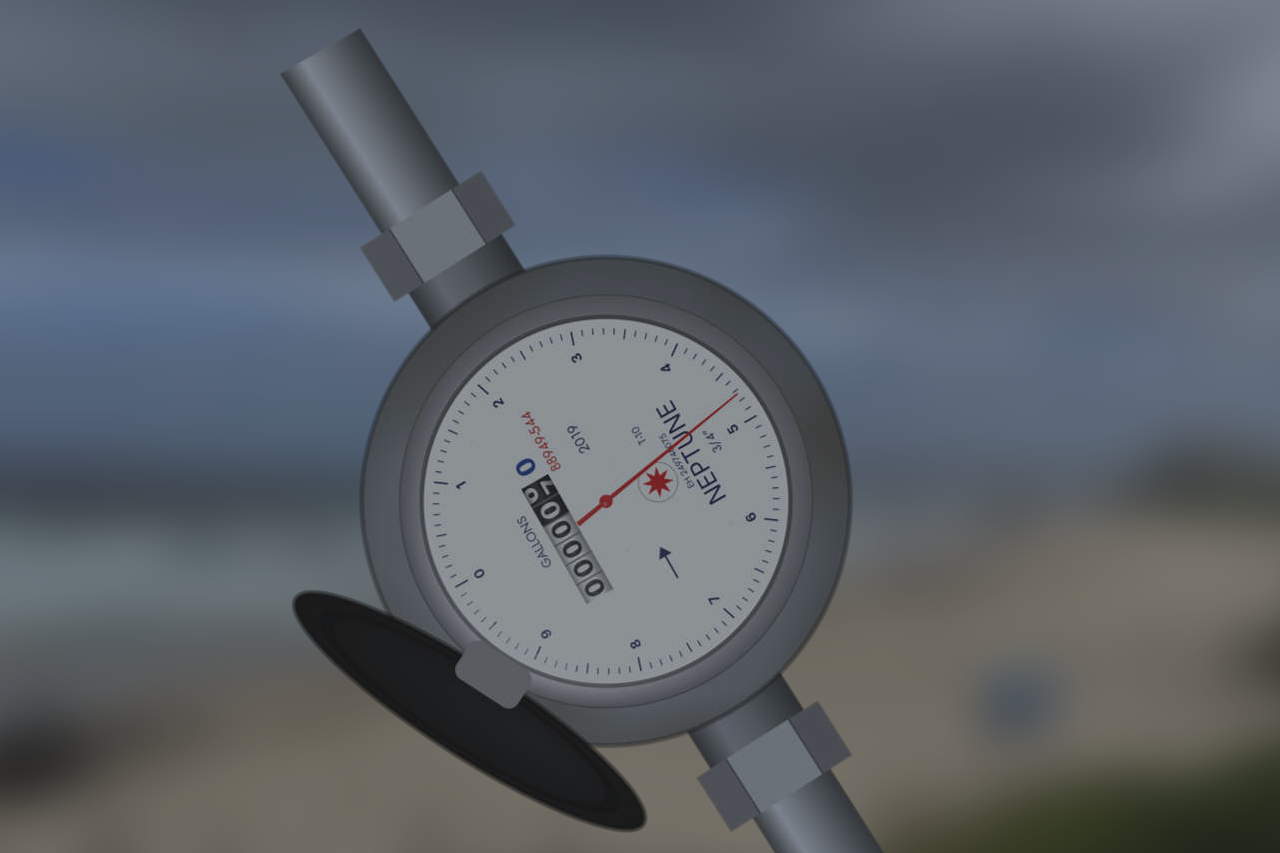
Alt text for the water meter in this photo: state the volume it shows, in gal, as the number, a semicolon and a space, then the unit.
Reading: 64.7; gal
